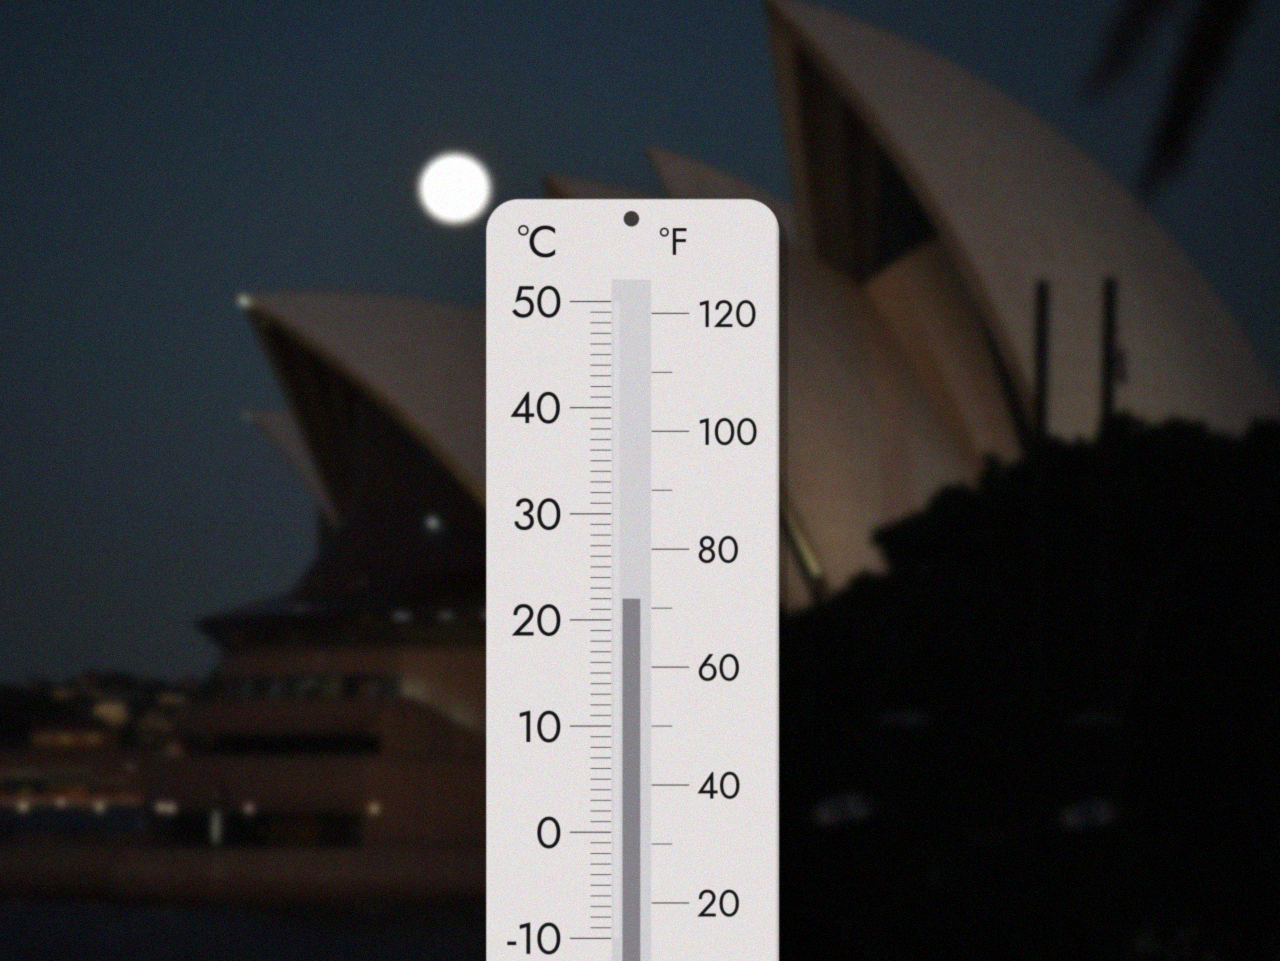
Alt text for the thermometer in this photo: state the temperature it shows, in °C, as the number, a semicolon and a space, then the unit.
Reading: 22; °C
